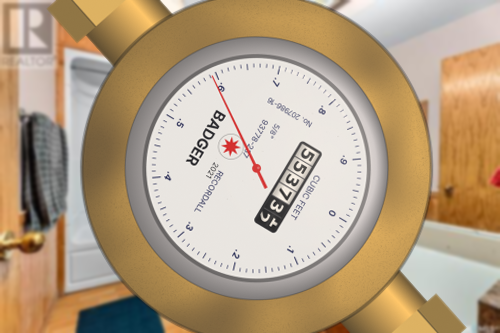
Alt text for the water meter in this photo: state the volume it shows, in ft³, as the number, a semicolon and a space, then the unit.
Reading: 553731.59; ft³
